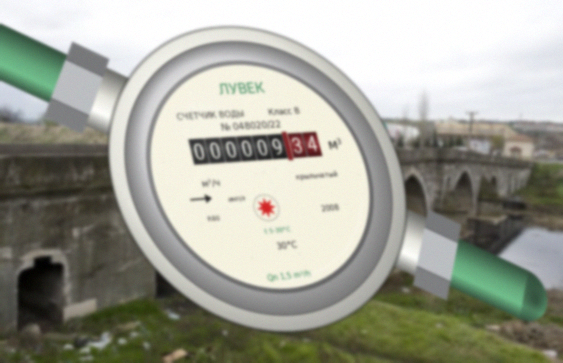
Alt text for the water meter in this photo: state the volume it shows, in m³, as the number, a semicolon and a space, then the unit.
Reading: 9.34; m³
